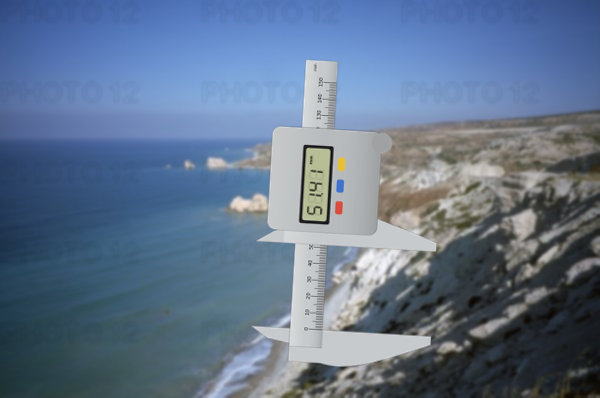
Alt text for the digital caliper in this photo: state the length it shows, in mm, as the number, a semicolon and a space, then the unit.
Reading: 51.41; mm
